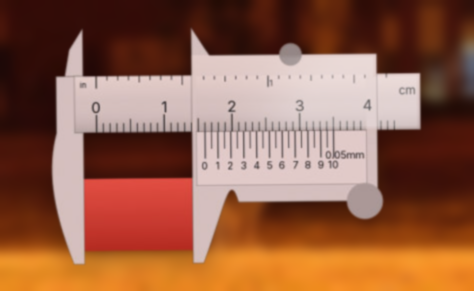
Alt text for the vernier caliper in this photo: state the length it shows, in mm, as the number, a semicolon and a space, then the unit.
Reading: 16.0; mm
